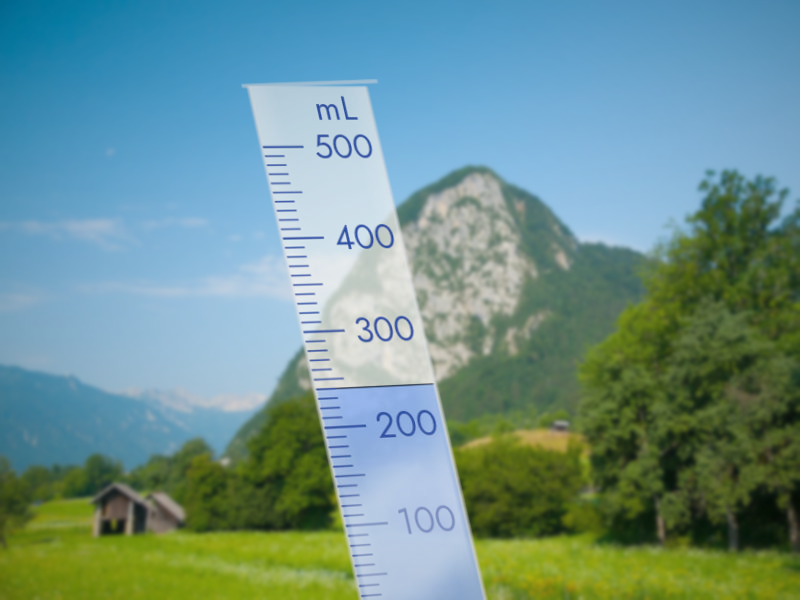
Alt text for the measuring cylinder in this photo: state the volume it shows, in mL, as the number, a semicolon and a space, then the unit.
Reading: 240; mL
